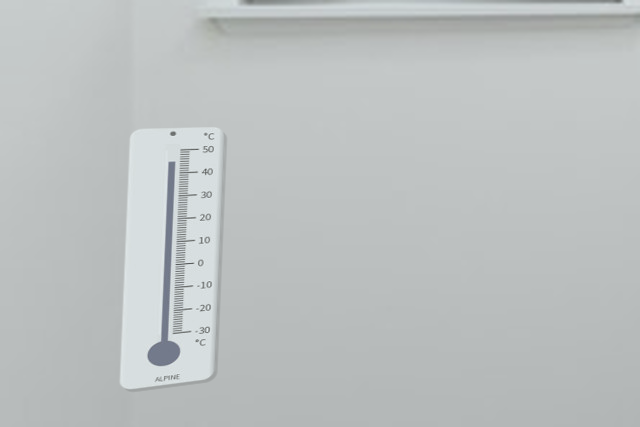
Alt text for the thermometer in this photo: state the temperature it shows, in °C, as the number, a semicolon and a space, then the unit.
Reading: 45; °C
